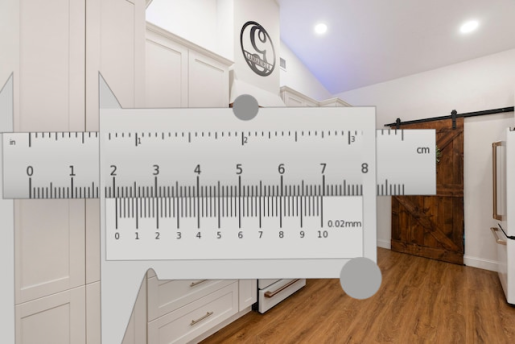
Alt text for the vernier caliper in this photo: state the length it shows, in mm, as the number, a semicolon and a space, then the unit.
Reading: 20.5; mm
